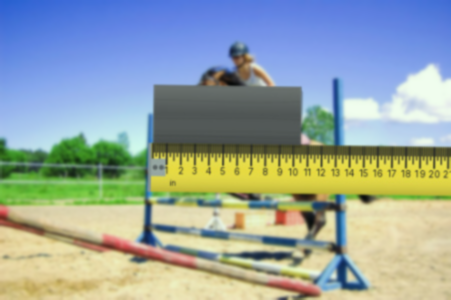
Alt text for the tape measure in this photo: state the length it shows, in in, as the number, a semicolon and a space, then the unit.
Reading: 10.5; in
